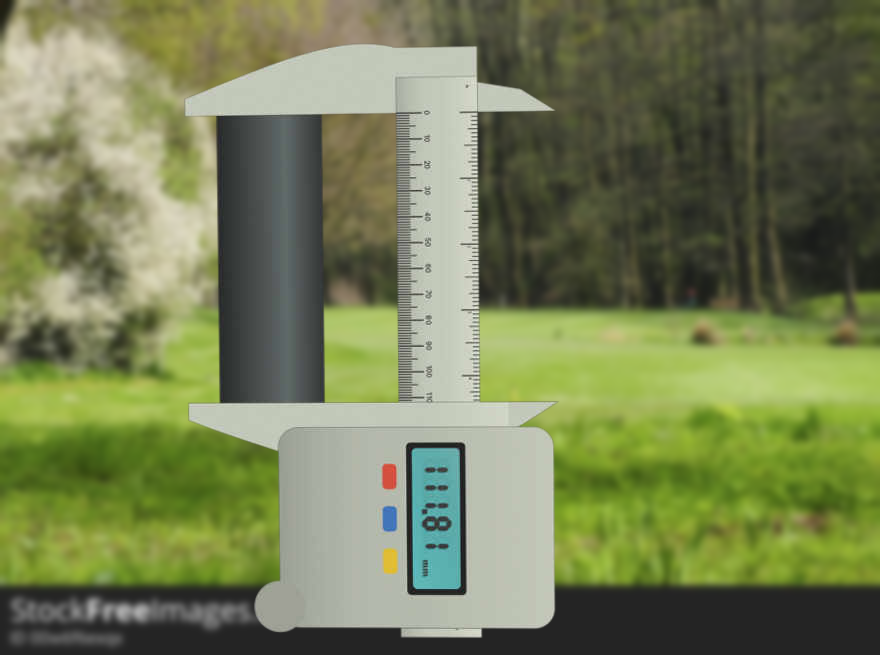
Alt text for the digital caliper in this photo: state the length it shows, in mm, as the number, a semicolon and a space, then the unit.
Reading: 111.81; mm
